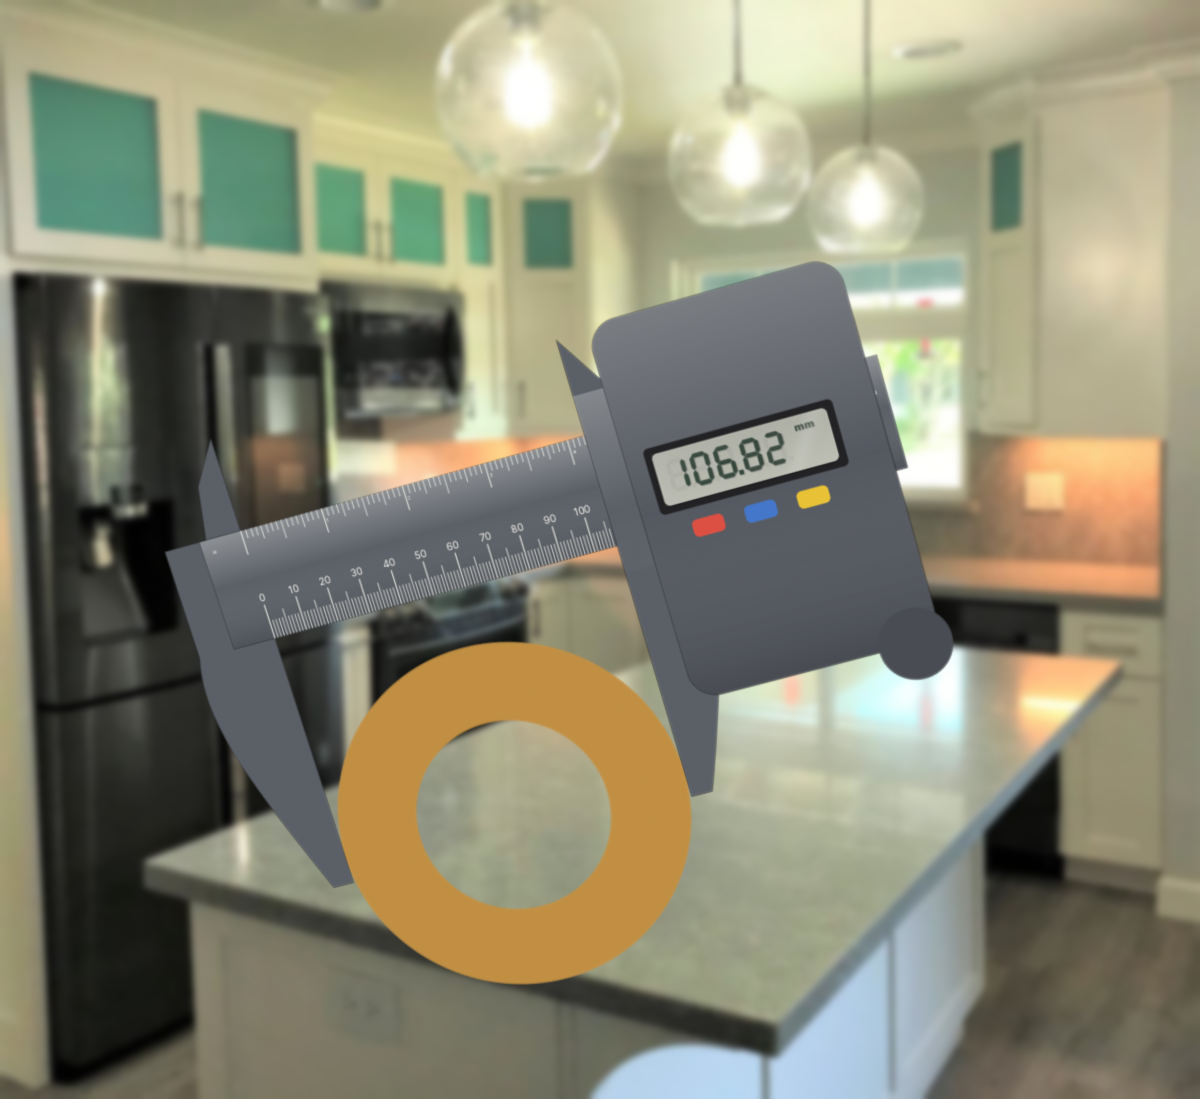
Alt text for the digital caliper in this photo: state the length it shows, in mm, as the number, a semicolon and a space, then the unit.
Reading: 106.82; mm
